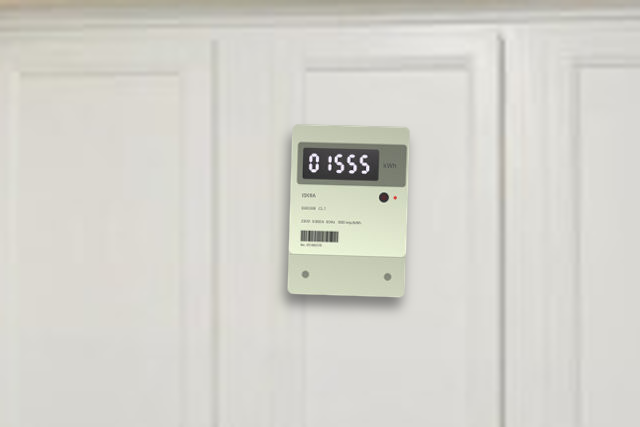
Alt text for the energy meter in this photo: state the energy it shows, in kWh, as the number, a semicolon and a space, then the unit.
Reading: 1555; kWh
